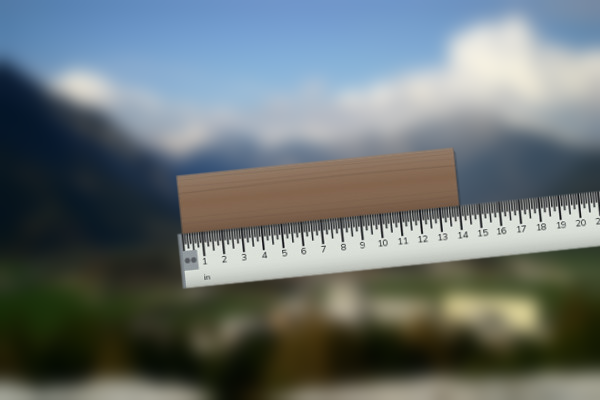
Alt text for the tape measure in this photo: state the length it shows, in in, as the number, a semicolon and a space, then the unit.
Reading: 14; in
